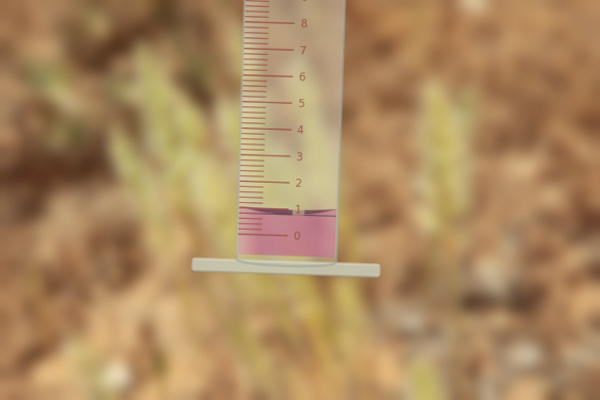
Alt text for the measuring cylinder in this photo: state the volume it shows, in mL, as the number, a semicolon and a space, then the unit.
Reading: 0.8; mL
